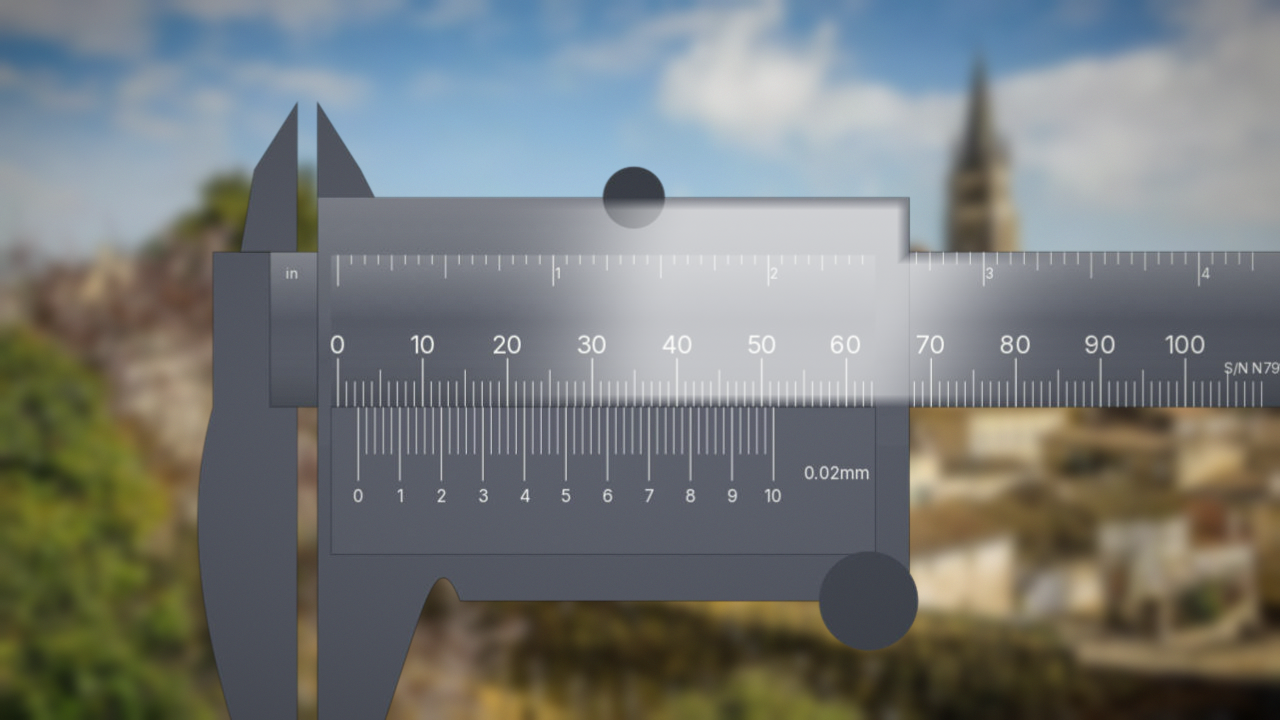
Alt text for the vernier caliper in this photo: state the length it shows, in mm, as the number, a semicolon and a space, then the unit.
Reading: 2.4; mm
